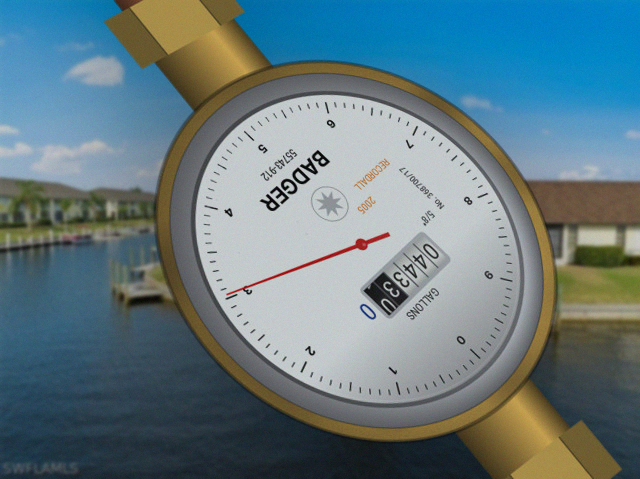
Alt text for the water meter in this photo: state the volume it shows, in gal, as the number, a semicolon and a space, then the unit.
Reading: 443303.0; gal
